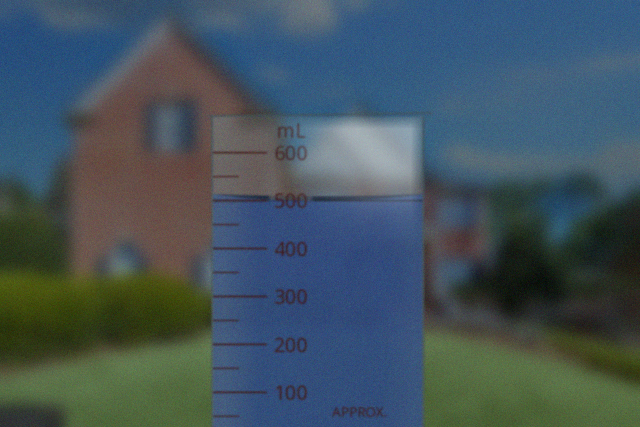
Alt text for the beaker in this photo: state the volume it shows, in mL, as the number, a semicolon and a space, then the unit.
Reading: 500; mL
